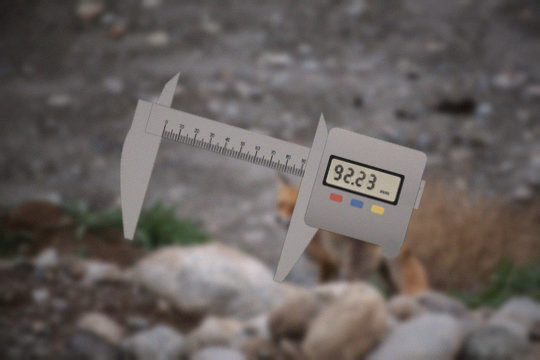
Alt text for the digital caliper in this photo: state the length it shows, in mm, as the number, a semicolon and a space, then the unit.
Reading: 92.23; mm
